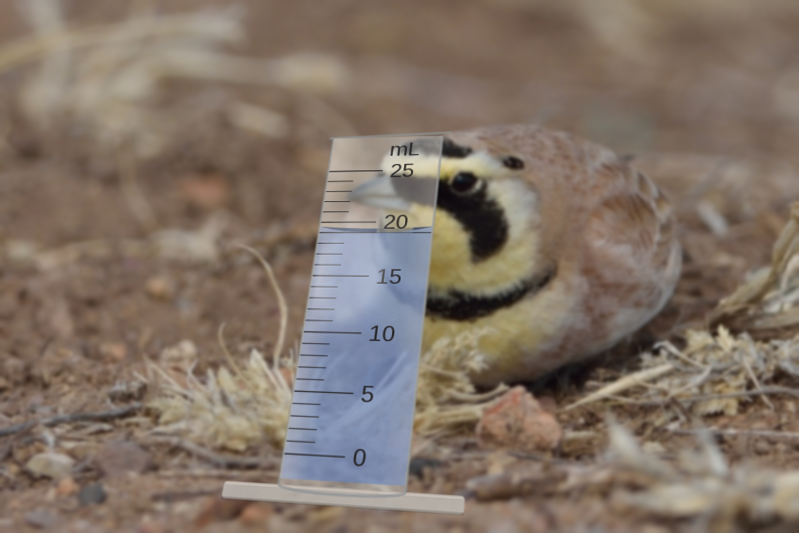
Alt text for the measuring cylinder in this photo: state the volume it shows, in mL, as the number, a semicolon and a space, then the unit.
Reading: 19; mL
